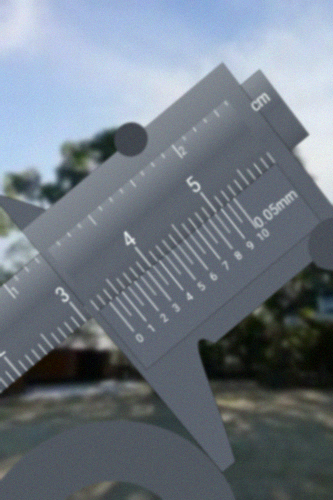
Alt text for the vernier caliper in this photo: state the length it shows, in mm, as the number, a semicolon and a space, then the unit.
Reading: 33.6; mm
